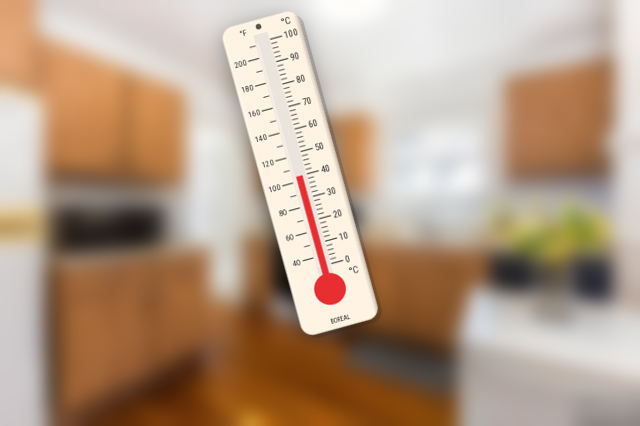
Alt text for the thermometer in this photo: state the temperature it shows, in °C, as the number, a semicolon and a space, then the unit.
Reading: 40; °C
